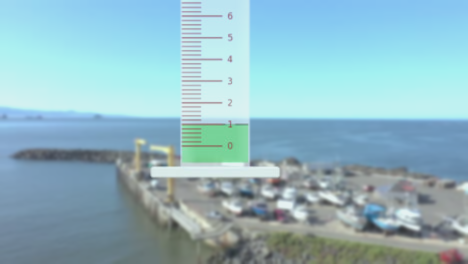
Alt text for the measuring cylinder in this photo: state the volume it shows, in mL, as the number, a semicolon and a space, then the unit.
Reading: 1; mL
